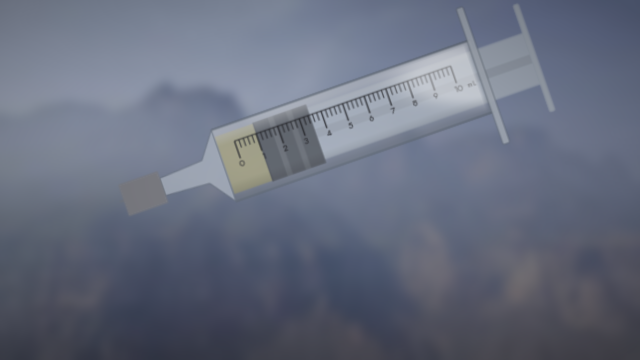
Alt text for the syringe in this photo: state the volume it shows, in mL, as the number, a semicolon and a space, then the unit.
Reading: 1; mL
